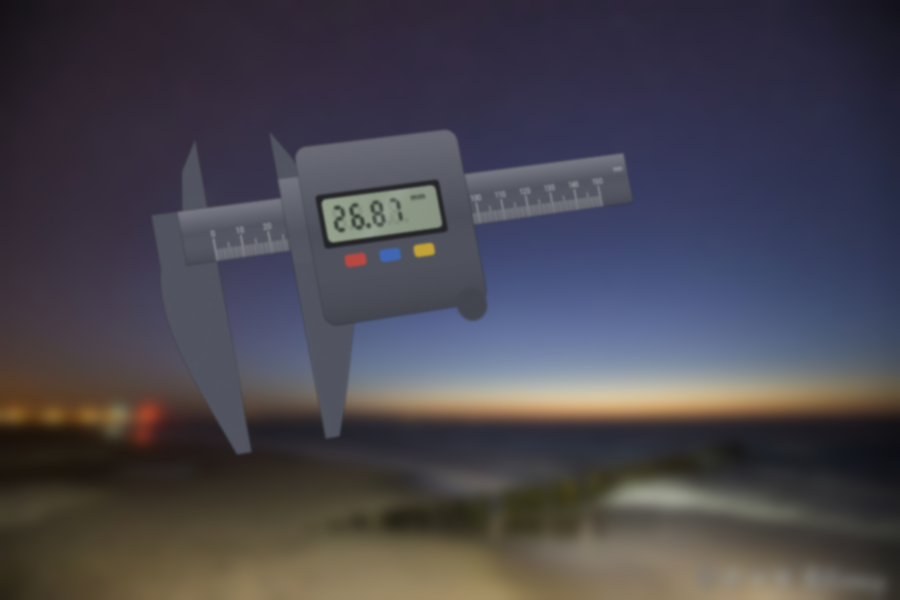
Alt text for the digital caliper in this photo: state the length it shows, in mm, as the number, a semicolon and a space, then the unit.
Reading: 26.87; mm
